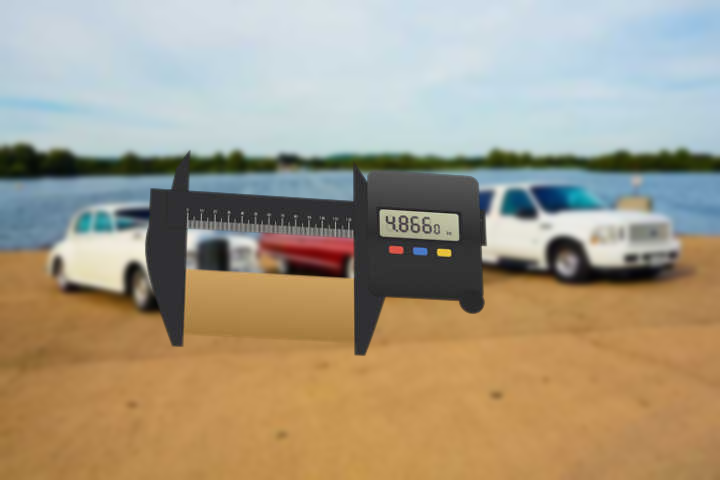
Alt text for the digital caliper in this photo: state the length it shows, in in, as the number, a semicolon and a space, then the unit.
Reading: 4.8660; in
